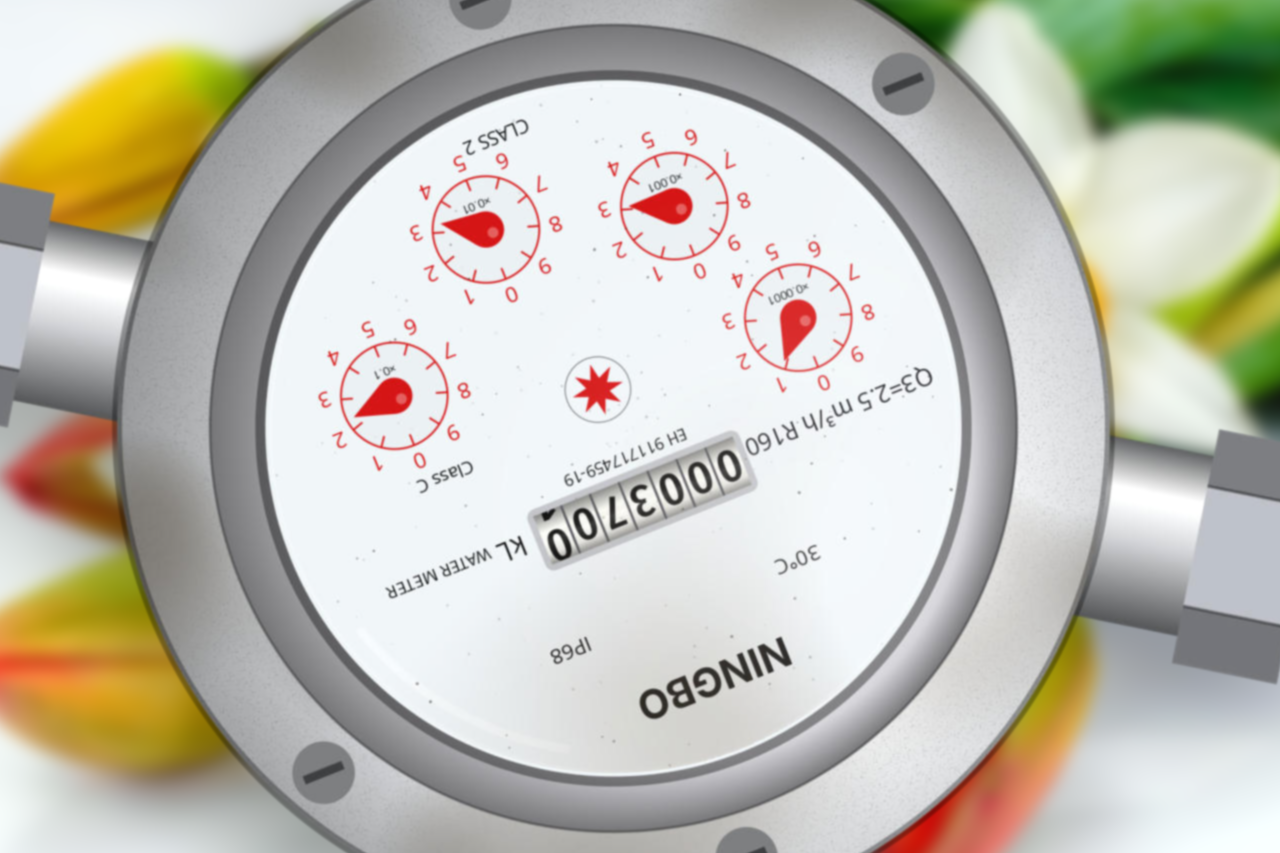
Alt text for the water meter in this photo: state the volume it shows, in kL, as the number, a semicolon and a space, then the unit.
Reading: 3700.2331; kL
